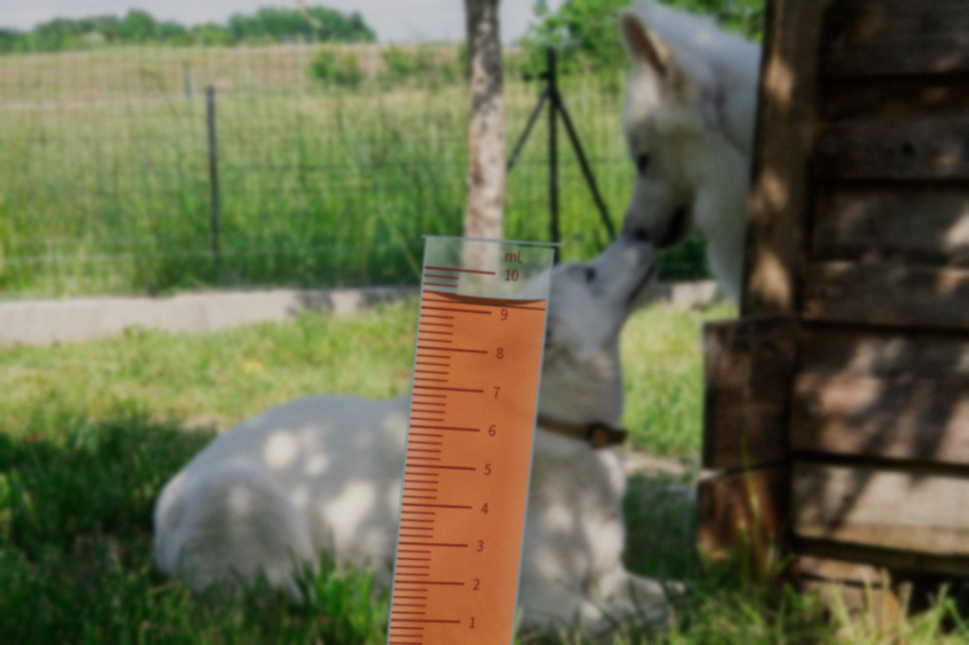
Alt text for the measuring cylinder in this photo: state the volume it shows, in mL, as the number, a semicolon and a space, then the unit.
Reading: 9.2; mL
